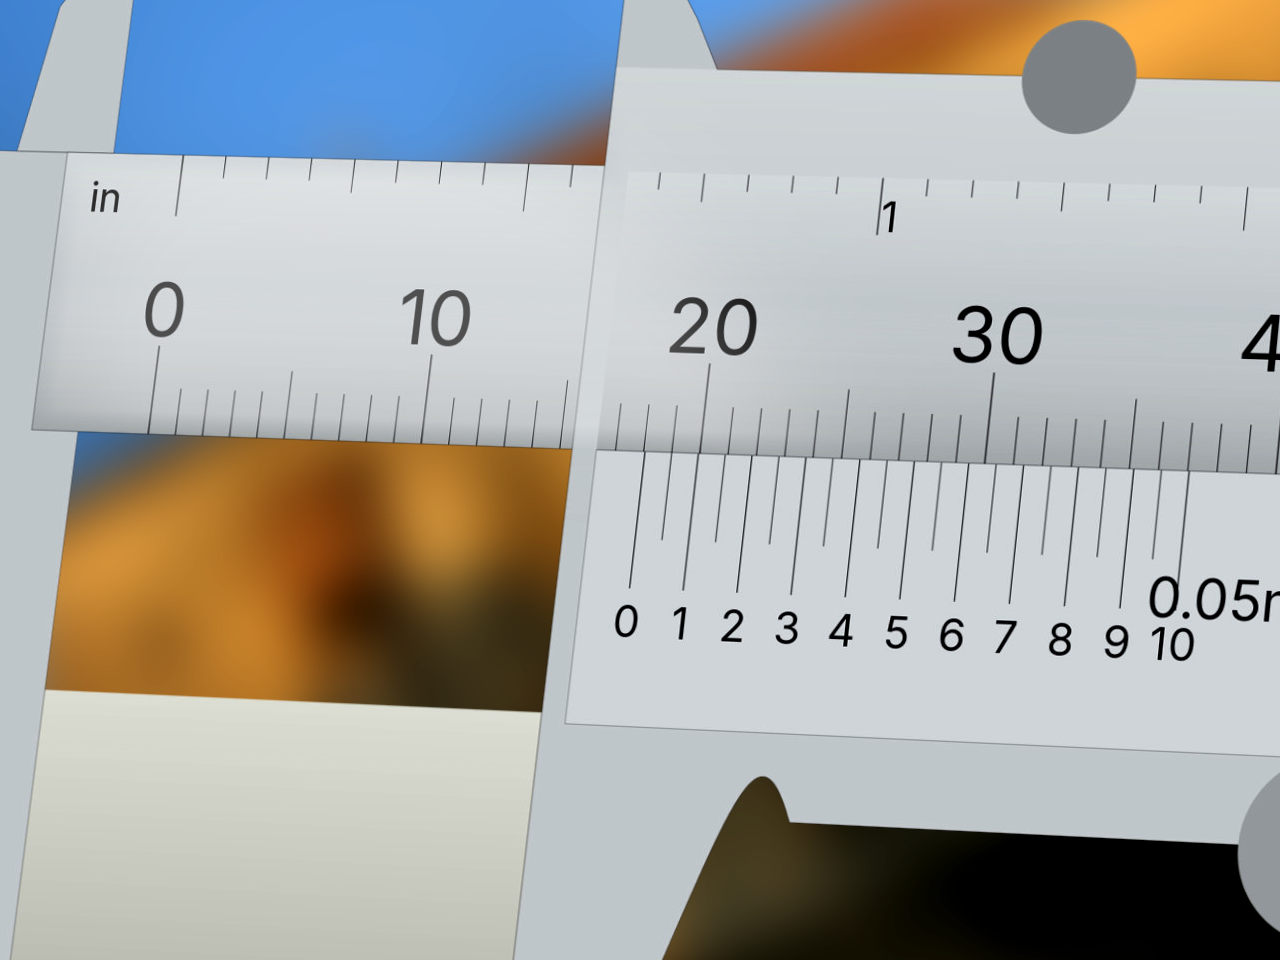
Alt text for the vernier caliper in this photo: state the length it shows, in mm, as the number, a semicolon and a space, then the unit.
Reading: 18.05; mm
